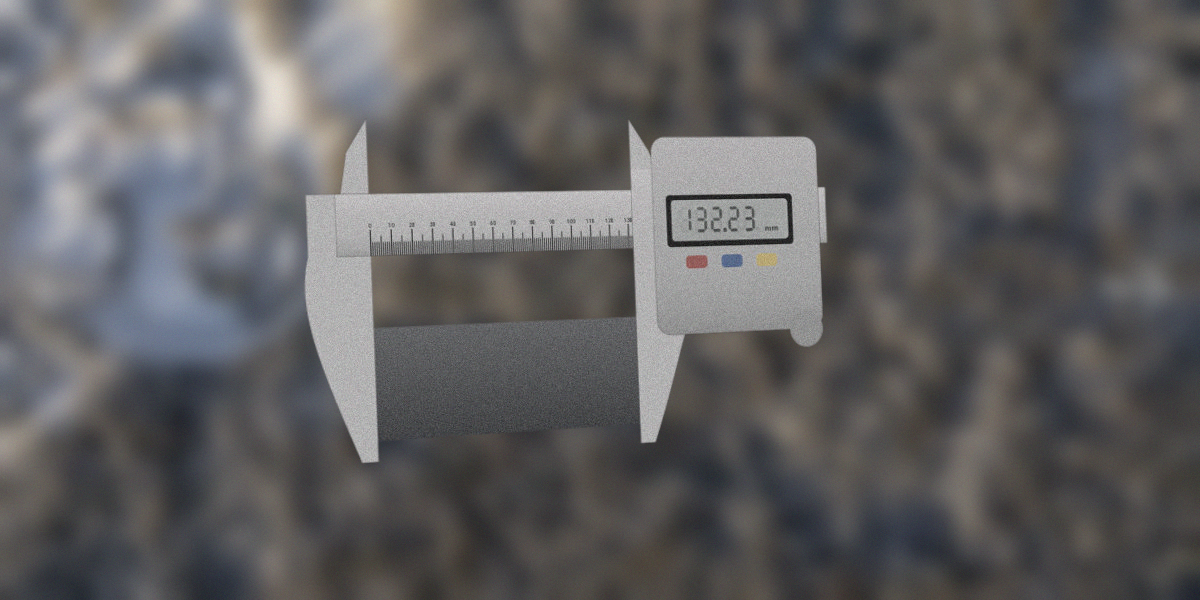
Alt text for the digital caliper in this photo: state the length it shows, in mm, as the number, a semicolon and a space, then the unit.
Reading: 132.23; mm
